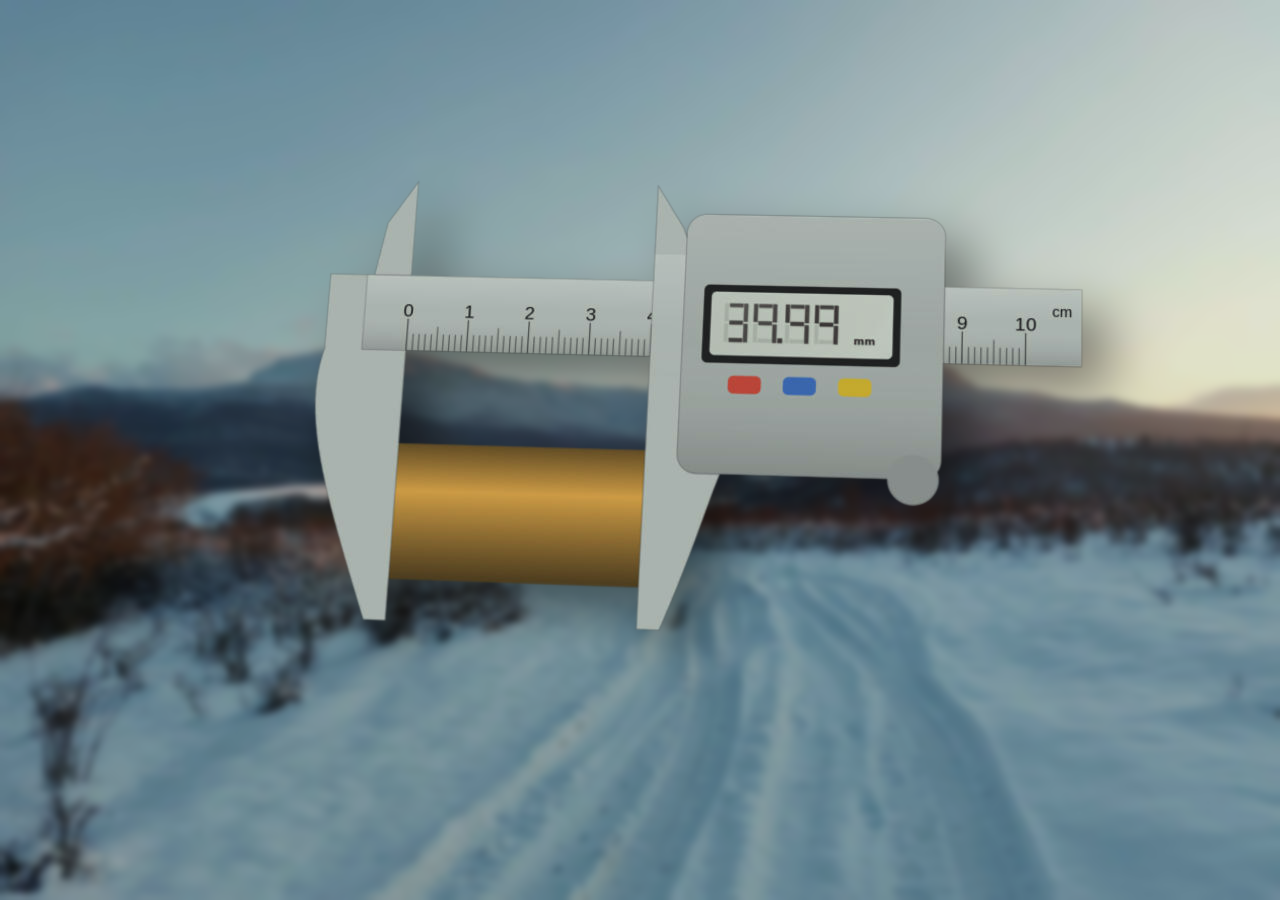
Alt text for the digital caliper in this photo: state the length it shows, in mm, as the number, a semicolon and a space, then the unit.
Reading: 39.99; mm
